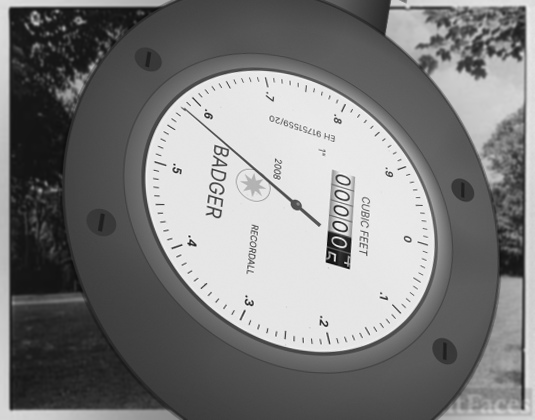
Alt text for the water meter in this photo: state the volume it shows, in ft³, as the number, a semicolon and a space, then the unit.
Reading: 4.58; ft³
